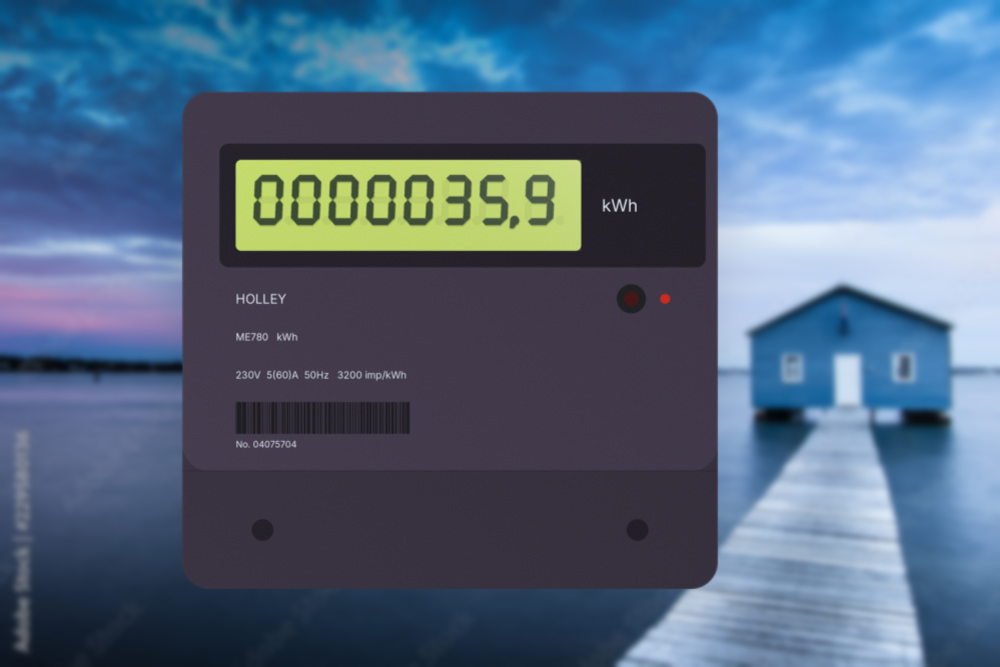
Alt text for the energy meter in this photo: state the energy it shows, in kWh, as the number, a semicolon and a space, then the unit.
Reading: 35.9; kWh
